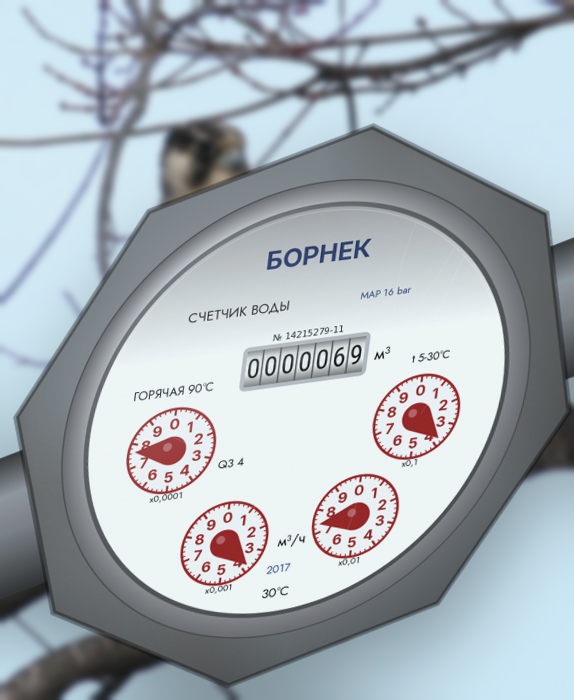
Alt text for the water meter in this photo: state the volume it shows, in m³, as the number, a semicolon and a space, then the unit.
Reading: 69.3737; m³
